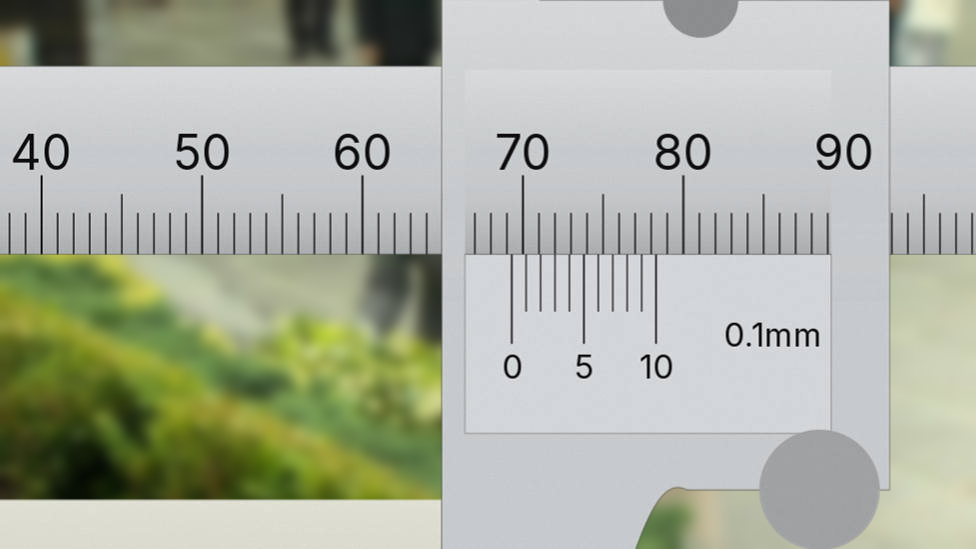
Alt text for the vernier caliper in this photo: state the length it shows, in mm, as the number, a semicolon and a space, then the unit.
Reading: 69.3; mm
